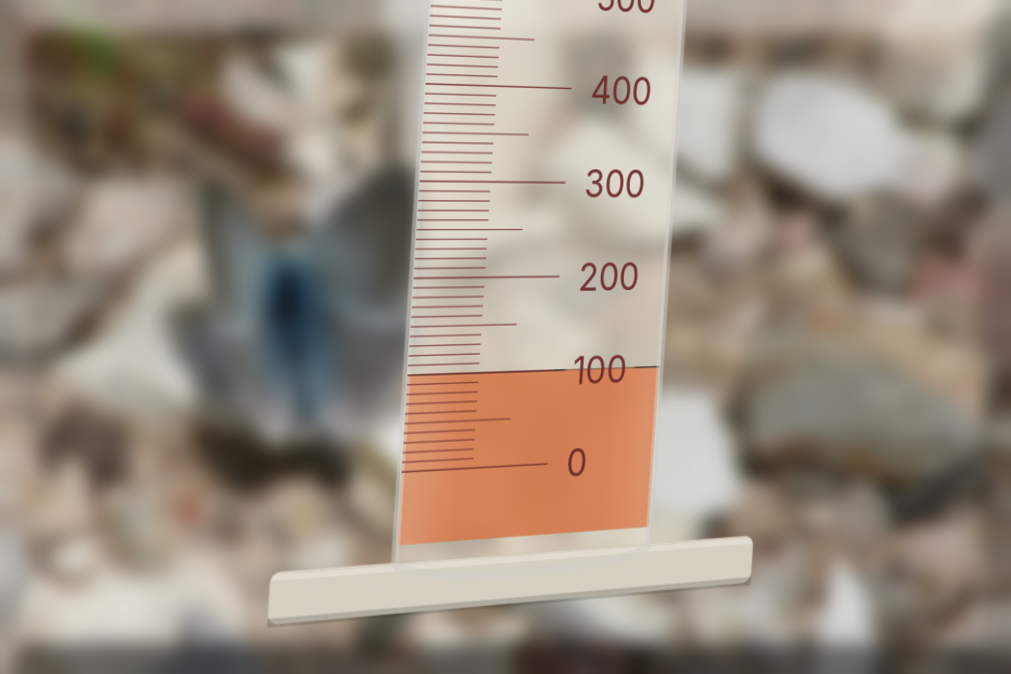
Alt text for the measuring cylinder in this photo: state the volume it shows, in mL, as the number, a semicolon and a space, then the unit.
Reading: 100; mL
